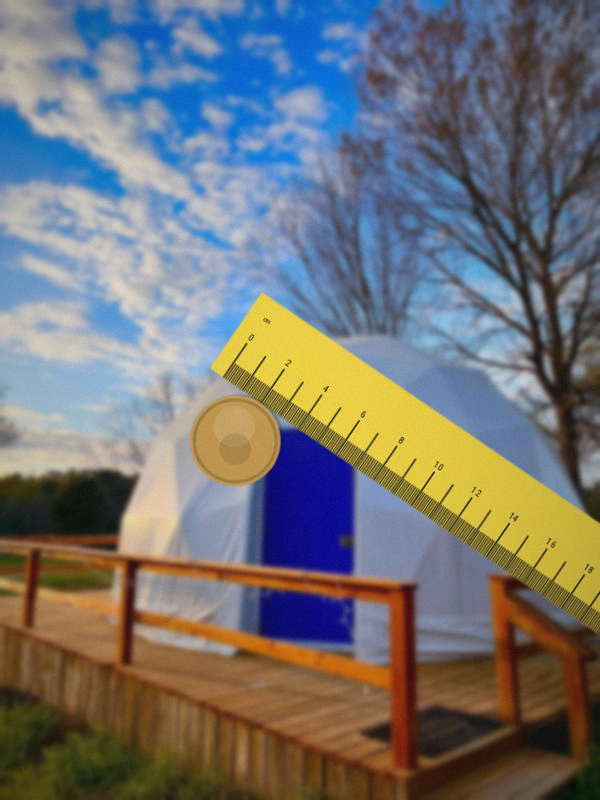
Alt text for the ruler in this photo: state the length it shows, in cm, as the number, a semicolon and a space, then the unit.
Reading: 4; cm
